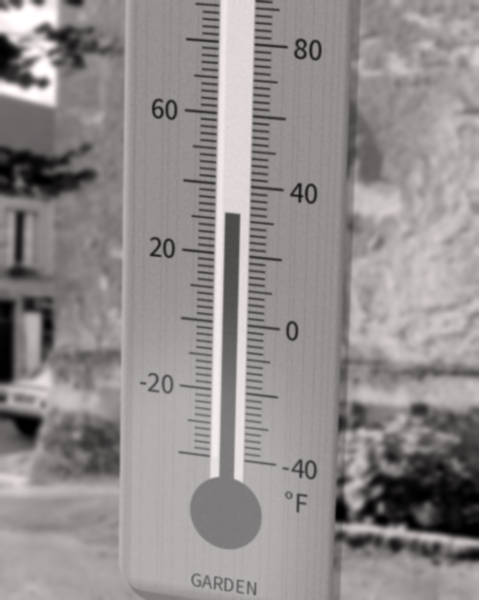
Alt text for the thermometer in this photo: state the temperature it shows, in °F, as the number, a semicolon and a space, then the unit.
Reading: 32; °F
